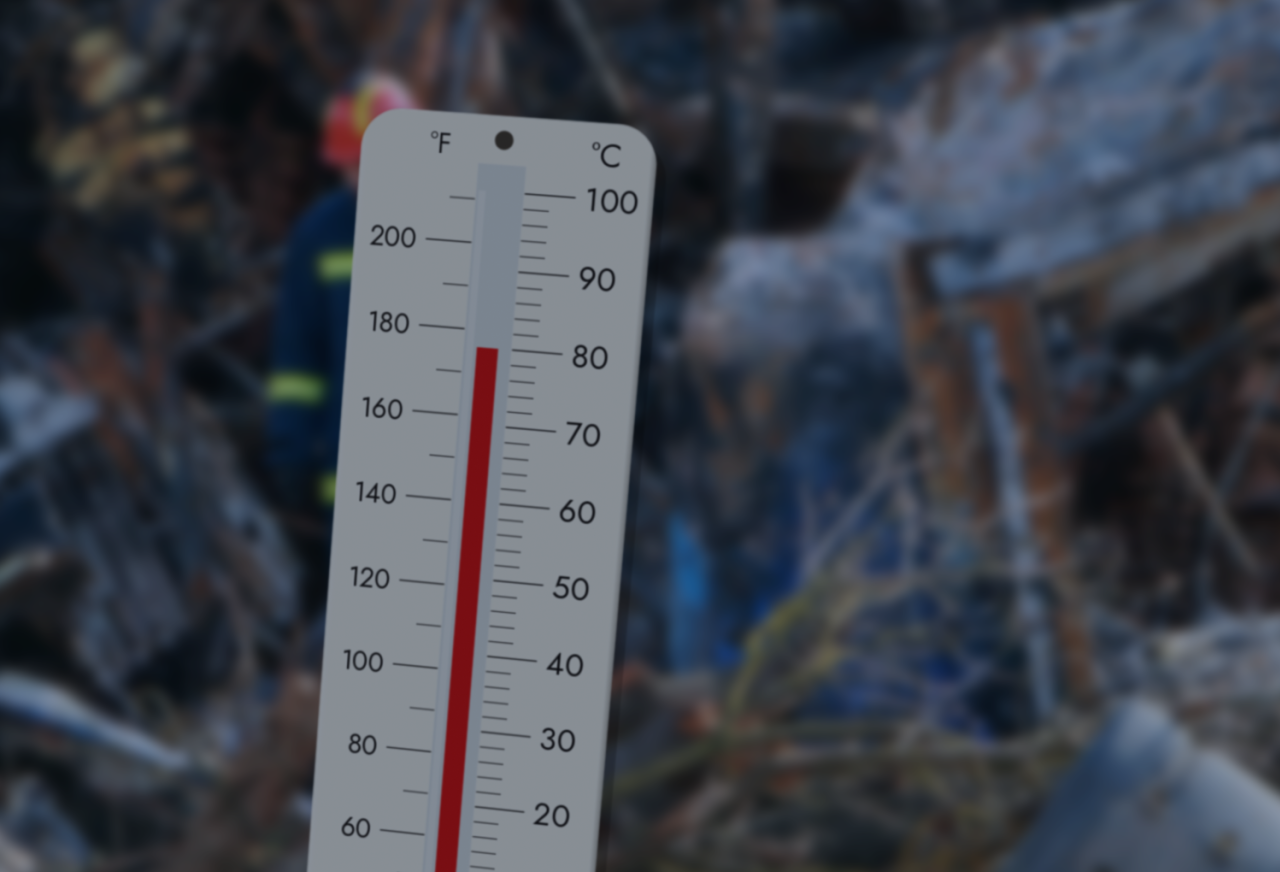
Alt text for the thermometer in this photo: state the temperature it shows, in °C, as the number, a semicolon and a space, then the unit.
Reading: 80; °C
